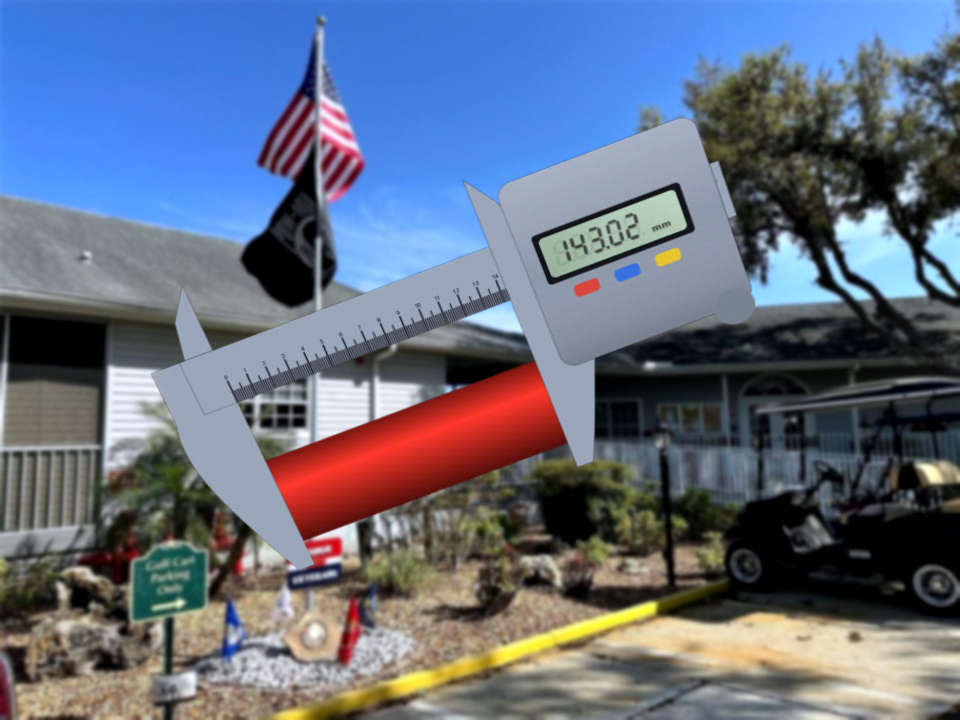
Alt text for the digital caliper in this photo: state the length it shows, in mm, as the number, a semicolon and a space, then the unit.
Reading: 143.02; mm
